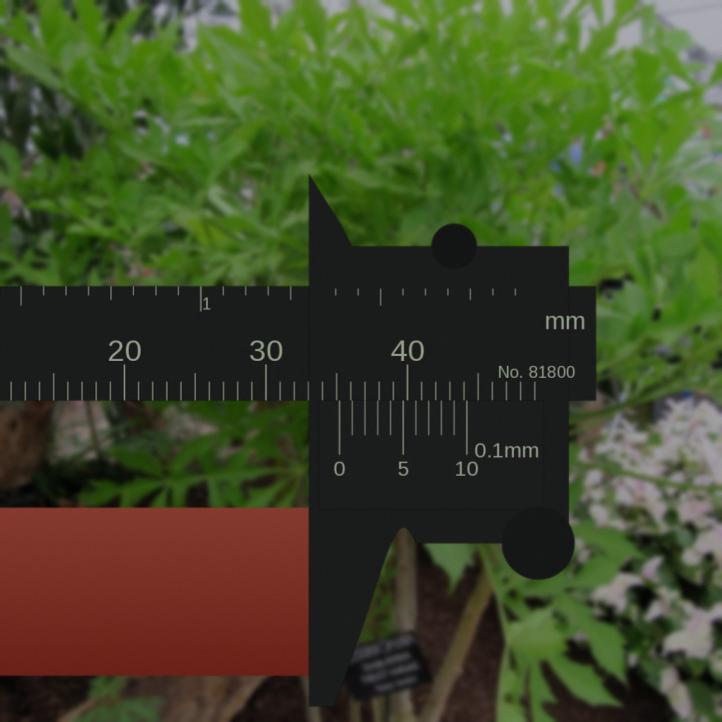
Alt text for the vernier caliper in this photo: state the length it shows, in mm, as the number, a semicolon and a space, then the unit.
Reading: 35.2; mm
